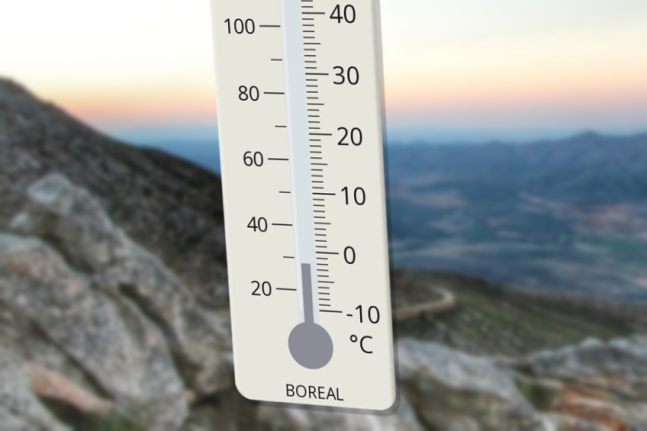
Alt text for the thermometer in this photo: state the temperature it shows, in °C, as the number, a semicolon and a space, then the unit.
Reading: -2; °C
